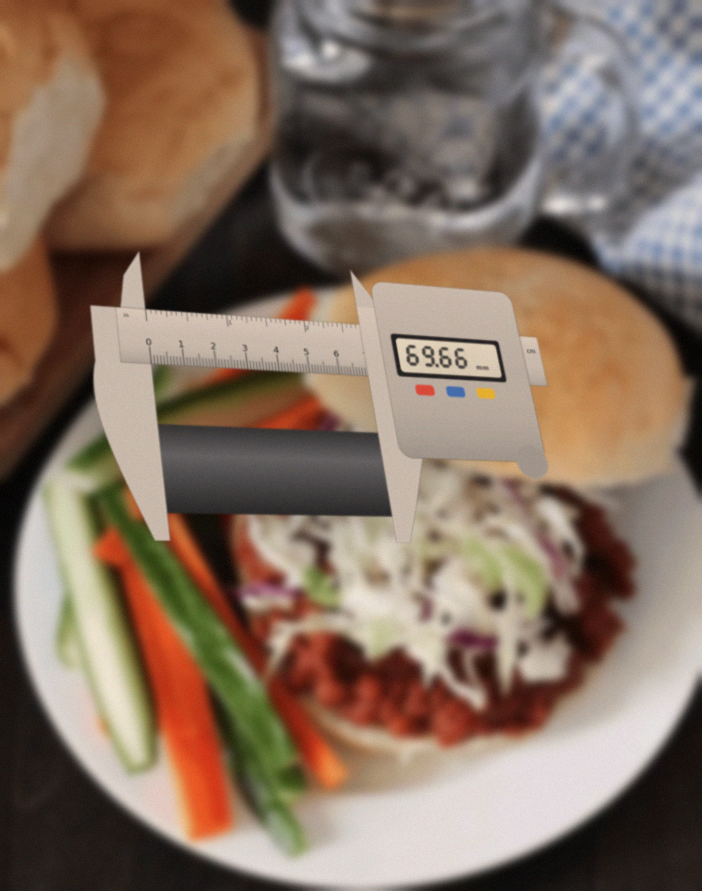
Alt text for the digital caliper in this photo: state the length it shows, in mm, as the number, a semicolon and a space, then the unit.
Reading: 69.66; mm
